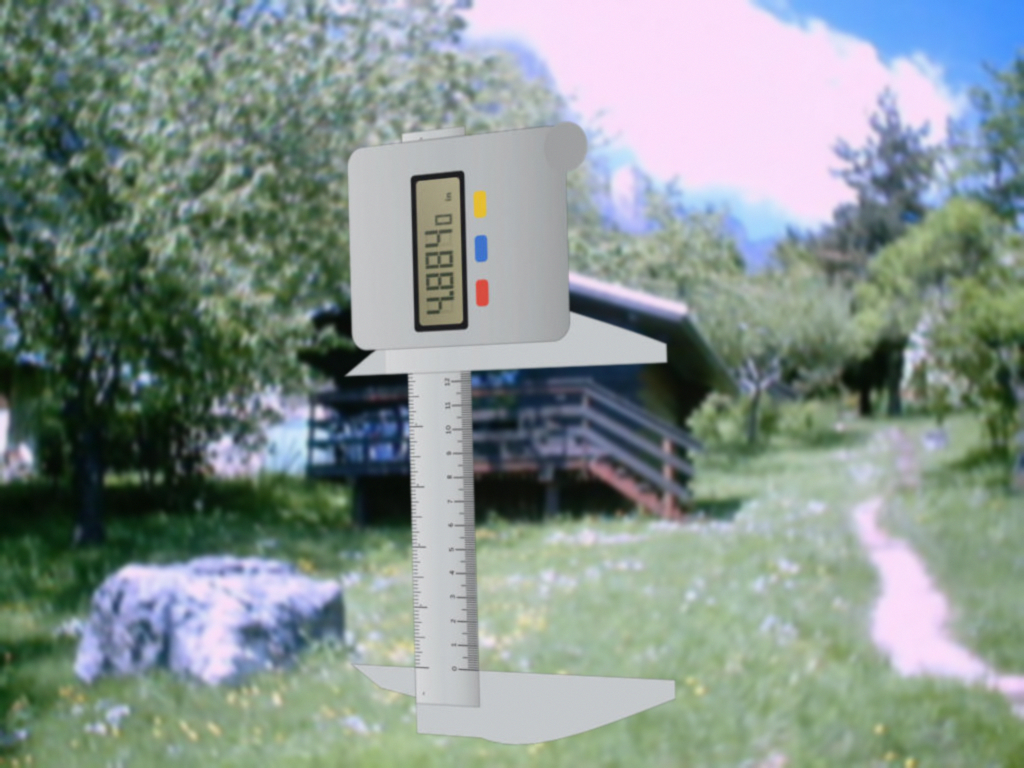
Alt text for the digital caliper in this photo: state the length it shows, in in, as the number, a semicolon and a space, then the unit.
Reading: 4.8840; in
